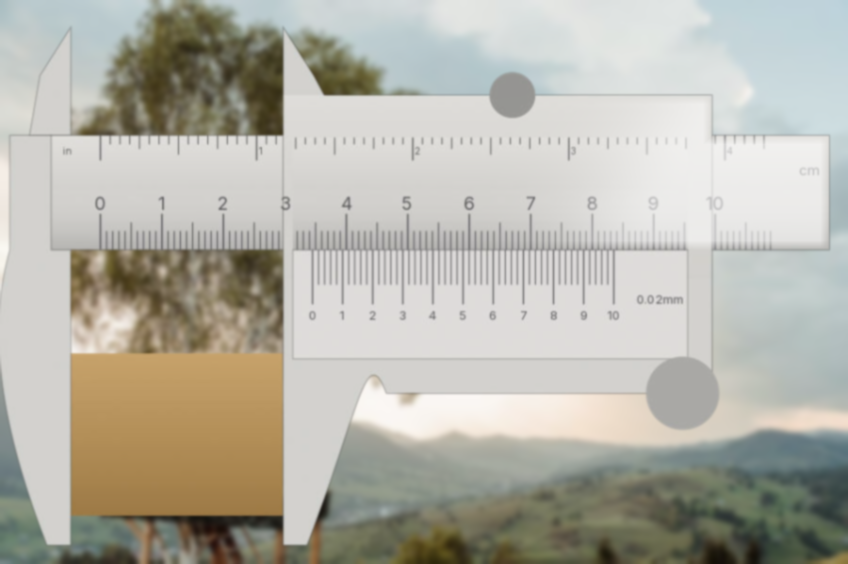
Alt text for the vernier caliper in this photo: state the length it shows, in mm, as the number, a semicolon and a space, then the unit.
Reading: 34.5; mm
